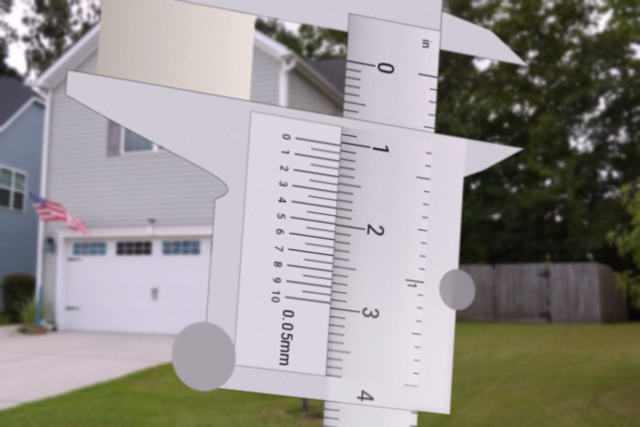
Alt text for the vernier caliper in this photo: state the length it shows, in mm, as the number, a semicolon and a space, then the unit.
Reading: 10.4; mm
